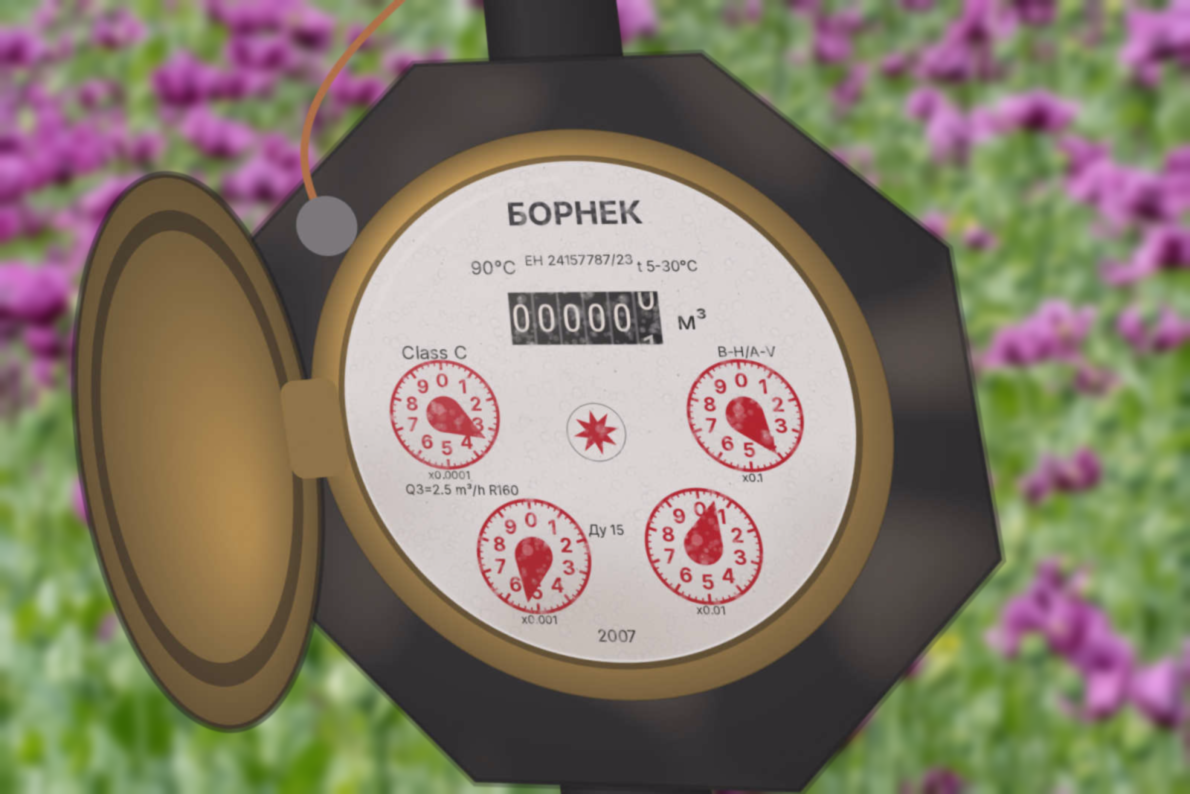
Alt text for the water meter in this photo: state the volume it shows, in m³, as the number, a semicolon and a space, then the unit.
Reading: 0.4053; m³
